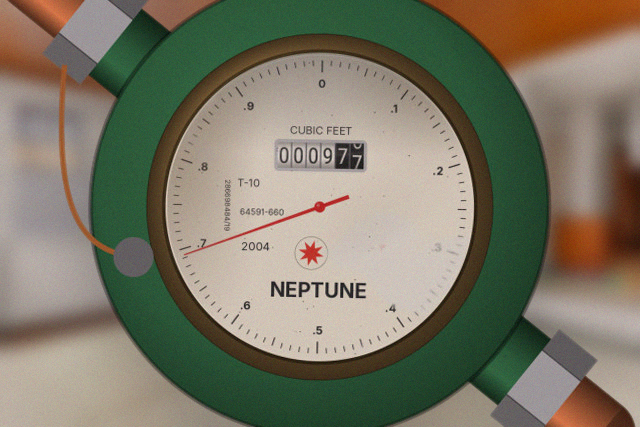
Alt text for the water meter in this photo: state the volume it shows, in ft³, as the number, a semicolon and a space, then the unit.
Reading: 976.69; ft³
